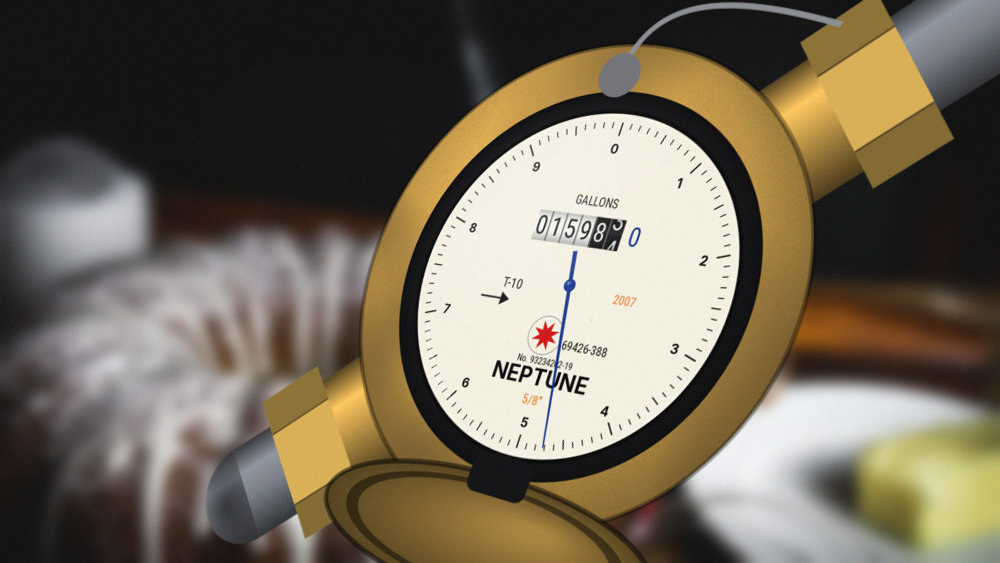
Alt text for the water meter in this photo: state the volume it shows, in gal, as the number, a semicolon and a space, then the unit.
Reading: 159834.7; gal
